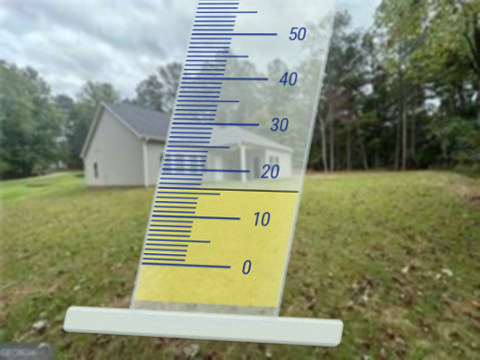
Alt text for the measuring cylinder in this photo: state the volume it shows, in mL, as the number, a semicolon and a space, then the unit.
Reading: 16; mL
